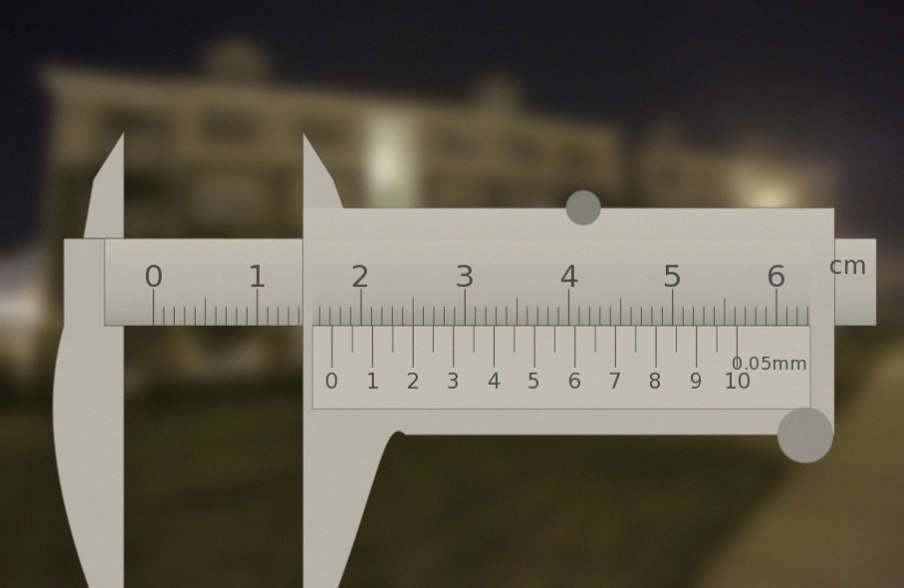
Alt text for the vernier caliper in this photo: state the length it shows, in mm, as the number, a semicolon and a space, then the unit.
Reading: 17.2; mm
